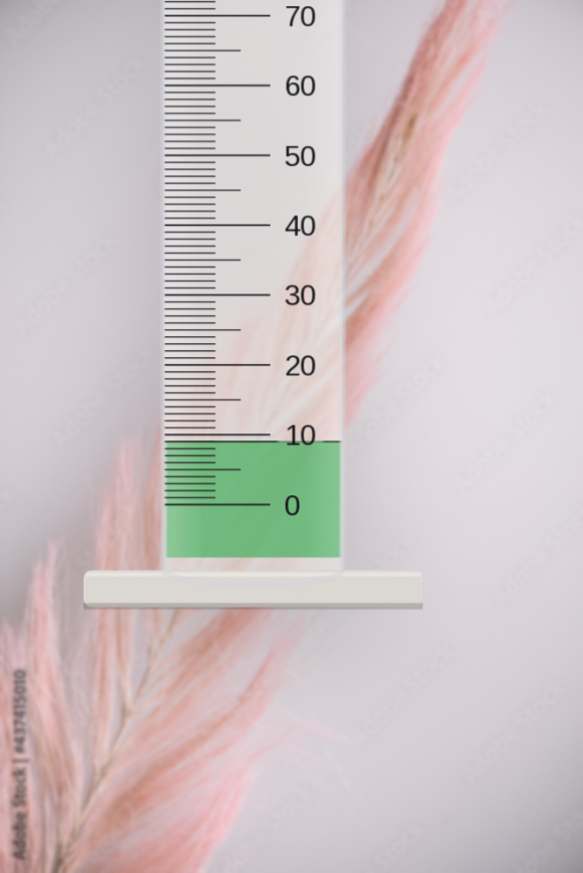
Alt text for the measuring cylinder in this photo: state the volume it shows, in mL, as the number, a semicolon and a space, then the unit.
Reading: 9; mL
